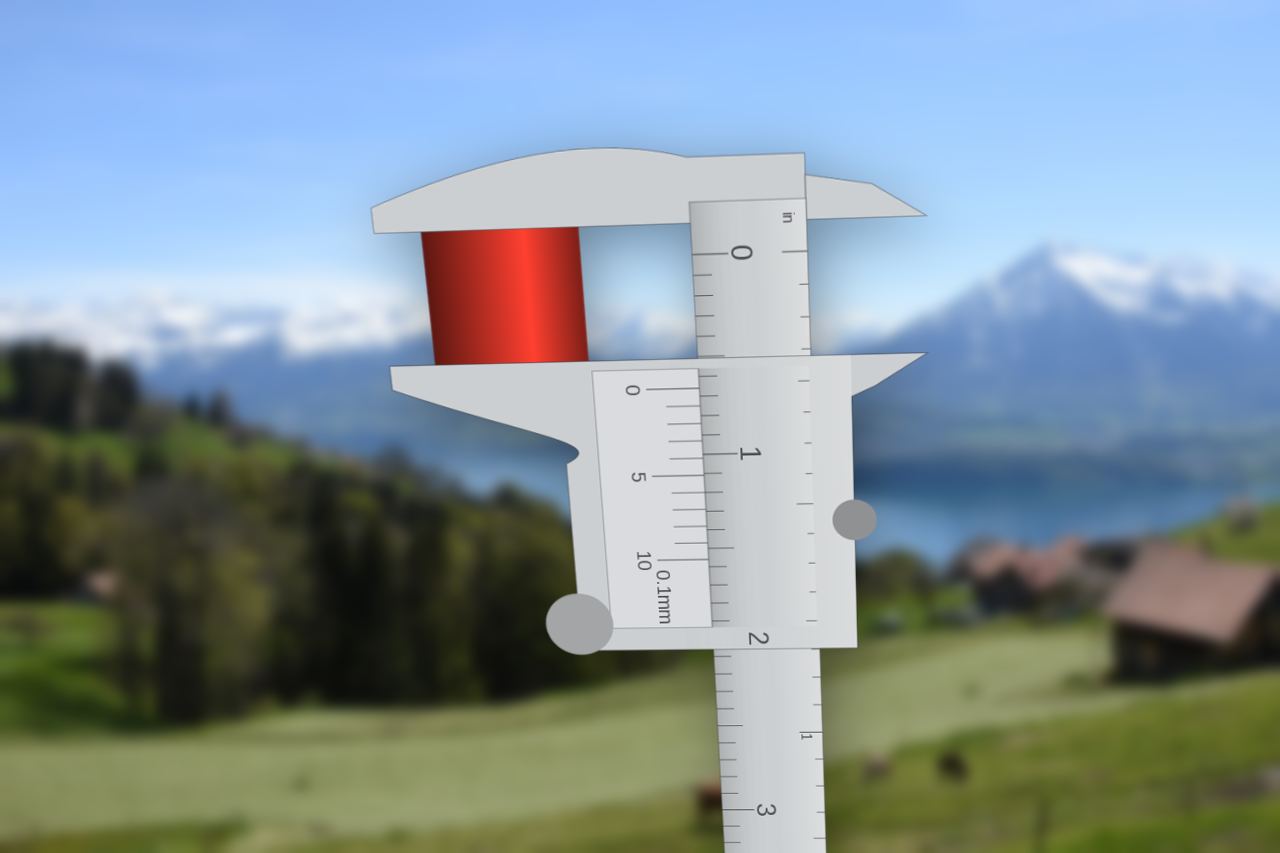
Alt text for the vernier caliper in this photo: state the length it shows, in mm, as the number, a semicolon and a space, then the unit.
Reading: 6.6; mm
